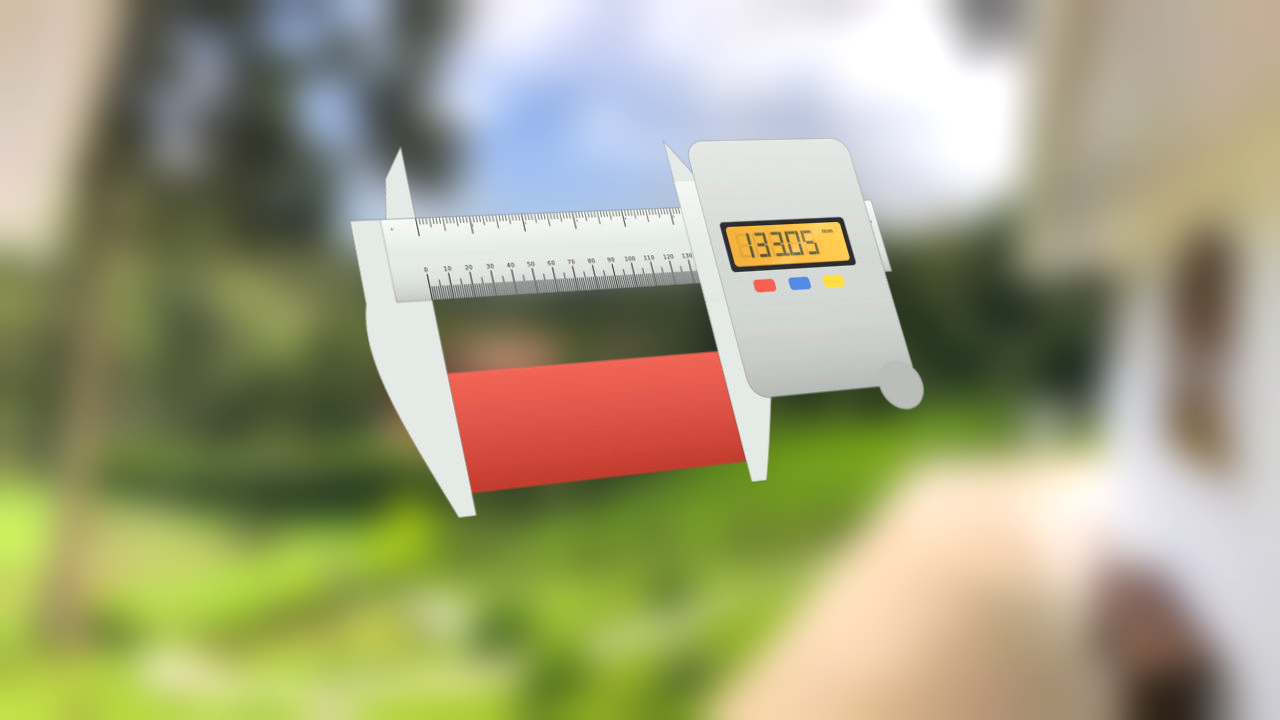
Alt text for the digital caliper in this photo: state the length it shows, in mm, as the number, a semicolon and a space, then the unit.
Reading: 133.05; mm
